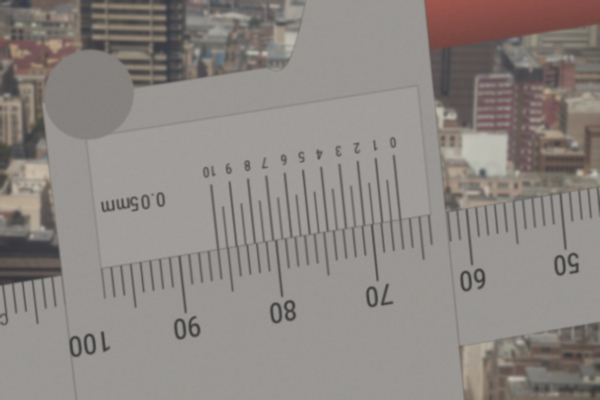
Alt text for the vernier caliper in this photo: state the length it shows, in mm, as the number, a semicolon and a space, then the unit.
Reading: 67.0; mm
